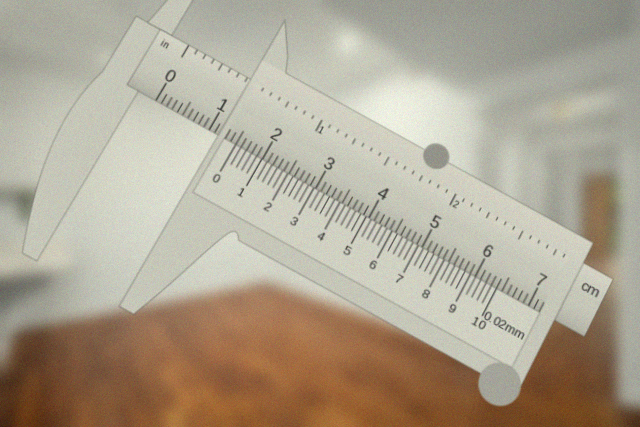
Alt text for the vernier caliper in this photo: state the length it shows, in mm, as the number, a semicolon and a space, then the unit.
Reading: 15.0; mm
